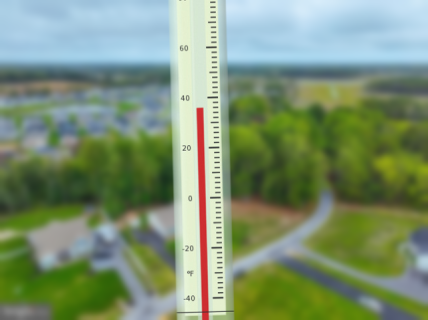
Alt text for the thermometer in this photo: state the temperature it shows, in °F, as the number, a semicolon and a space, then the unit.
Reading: 36; °F
